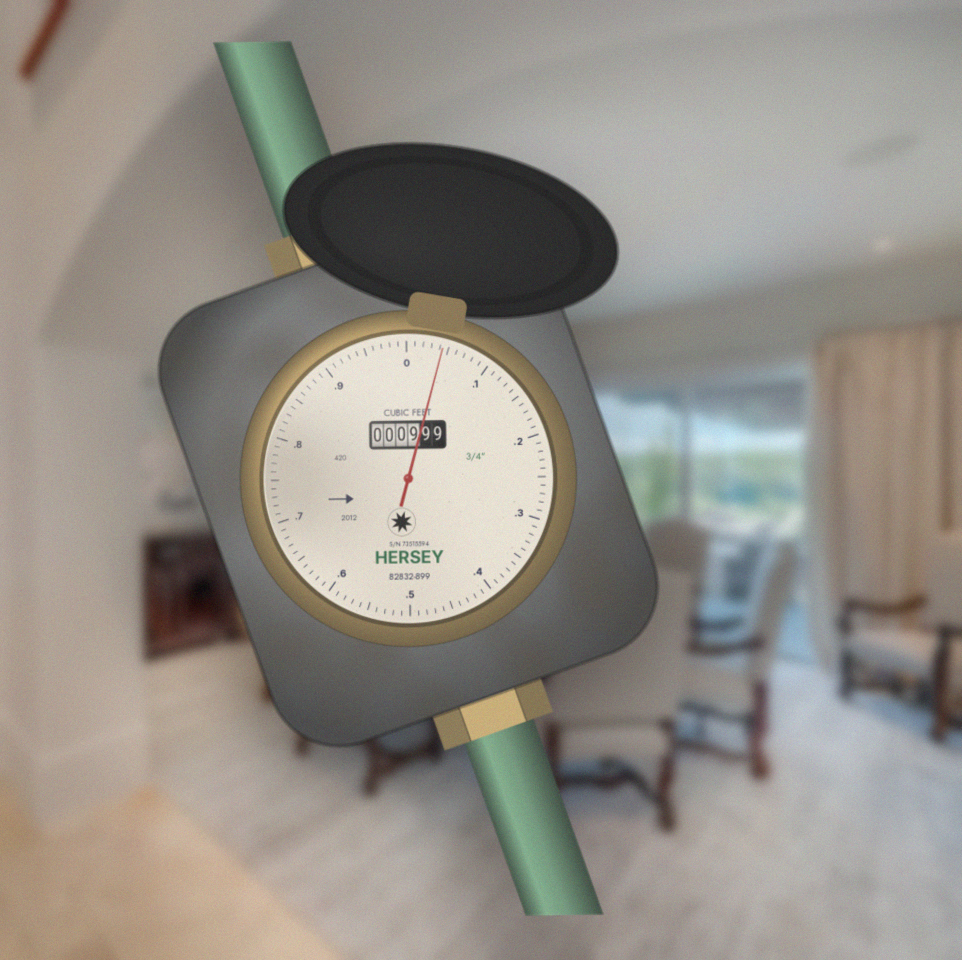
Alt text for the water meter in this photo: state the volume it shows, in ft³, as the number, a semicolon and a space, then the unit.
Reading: 999.04; ft³
